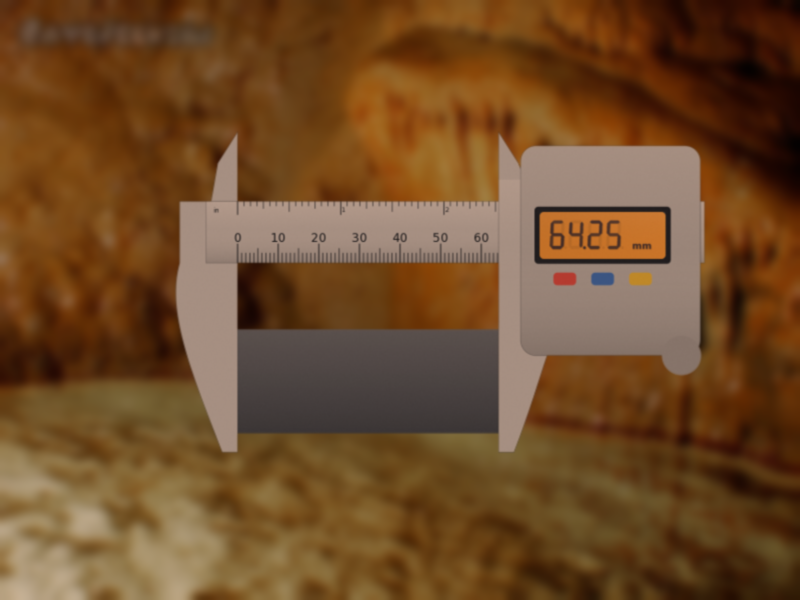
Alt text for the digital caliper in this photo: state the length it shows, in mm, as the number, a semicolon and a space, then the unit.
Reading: 64.25; mm
